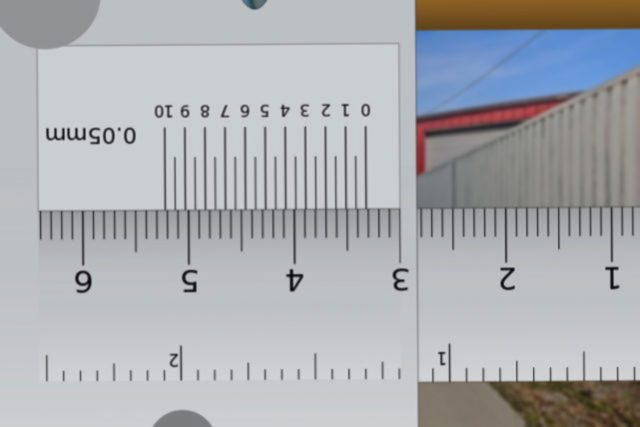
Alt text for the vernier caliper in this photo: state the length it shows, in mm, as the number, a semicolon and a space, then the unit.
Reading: 33.2; mm
